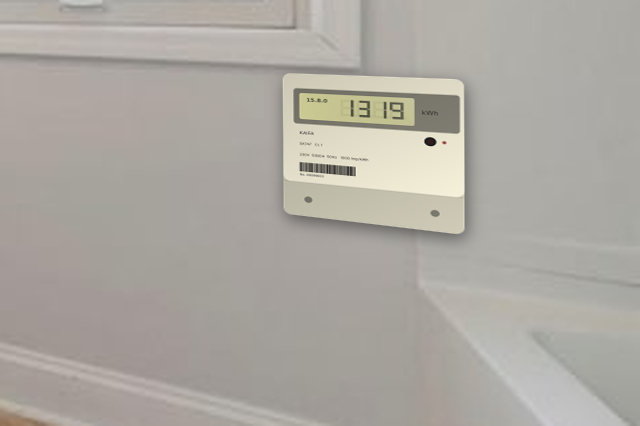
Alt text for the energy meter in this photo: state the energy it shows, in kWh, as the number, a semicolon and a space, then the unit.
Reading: 1319; kWh
